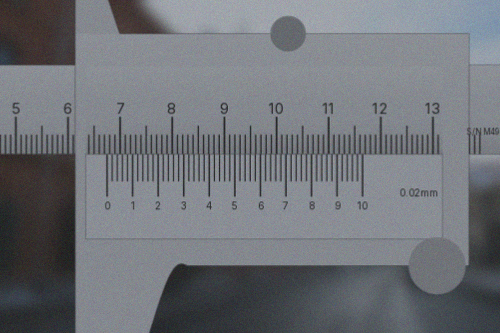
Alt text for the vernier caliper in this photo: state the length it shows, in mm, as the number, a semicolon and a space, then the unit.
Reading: 67.5; mm
